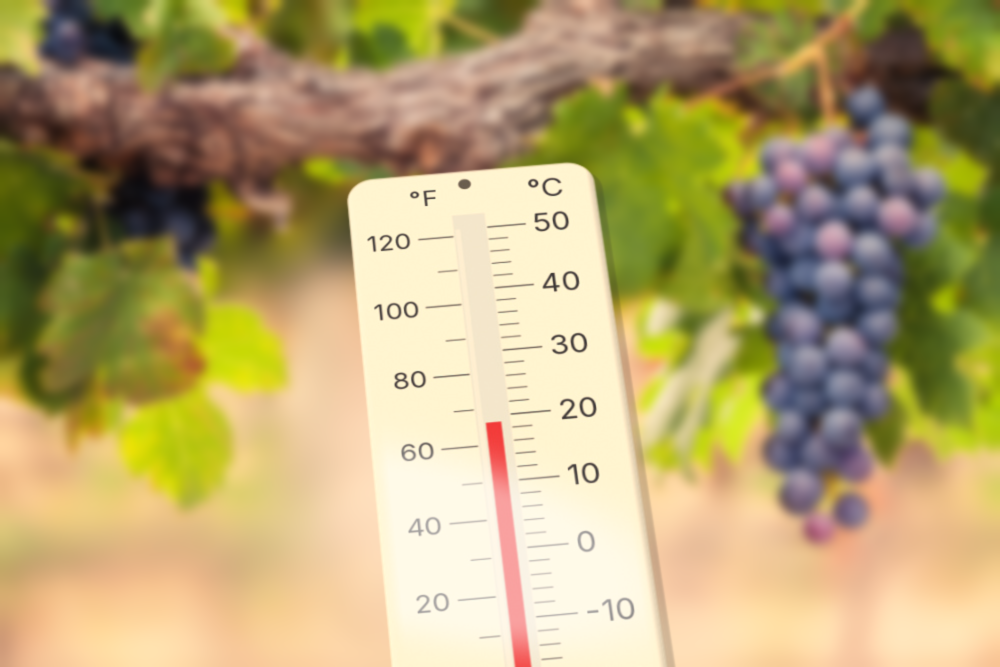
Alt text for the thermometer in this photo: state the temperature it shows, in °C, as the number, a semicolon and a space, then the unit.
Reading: 19; °C
